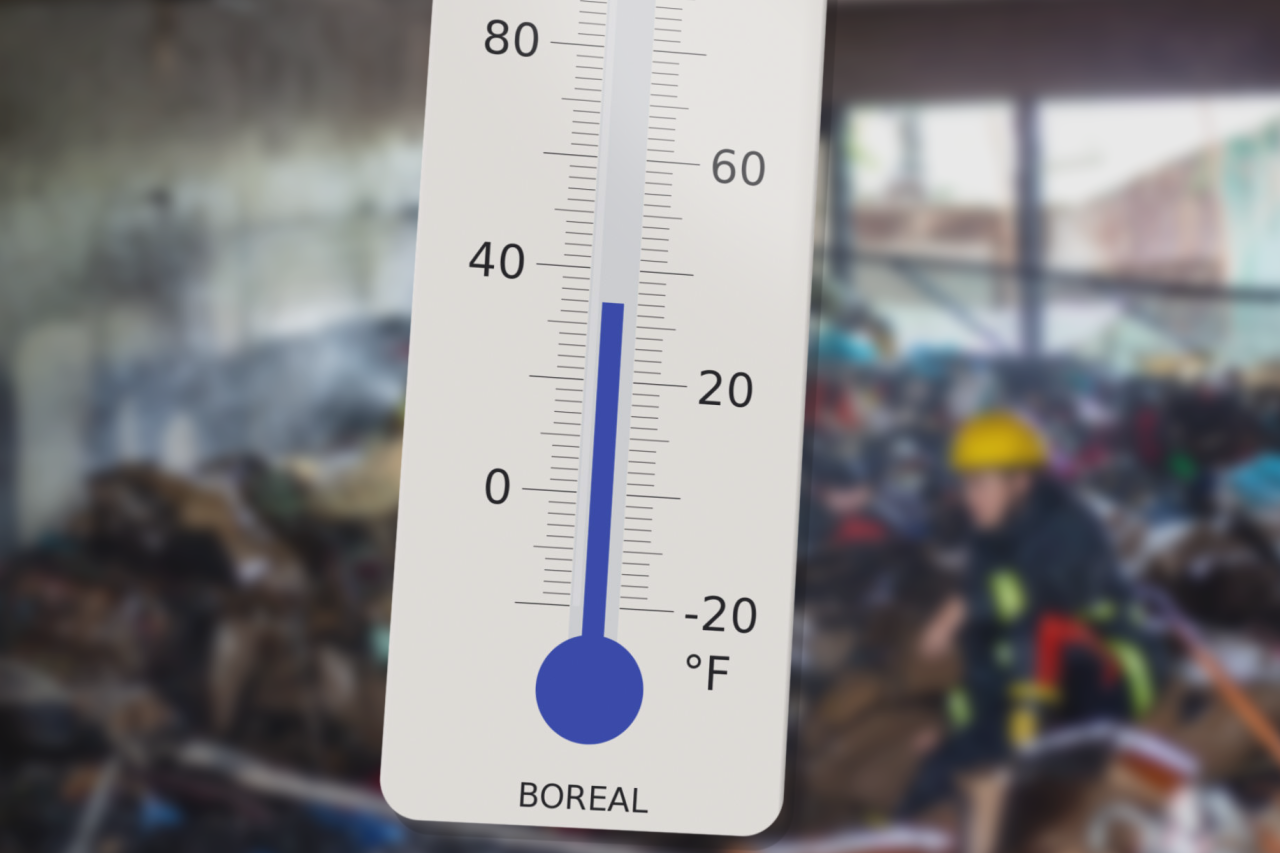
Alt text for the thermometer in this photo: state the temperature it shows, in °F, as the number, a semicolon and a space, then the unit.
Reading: 34; °F
